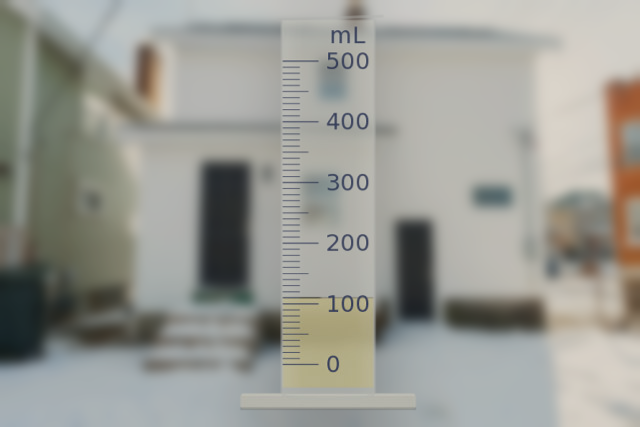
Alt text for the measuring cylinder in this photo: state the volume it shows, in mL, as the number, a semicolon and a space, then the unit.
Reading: 110; mL
